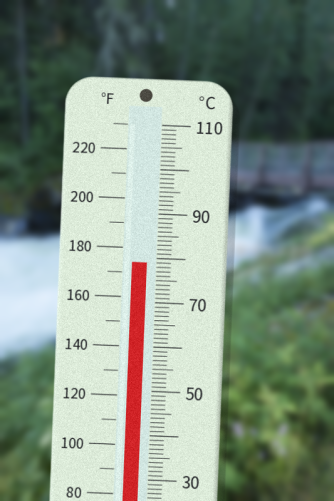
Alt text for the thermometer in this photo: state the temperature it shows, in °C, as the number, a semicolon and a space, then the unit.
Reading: 79; °C
